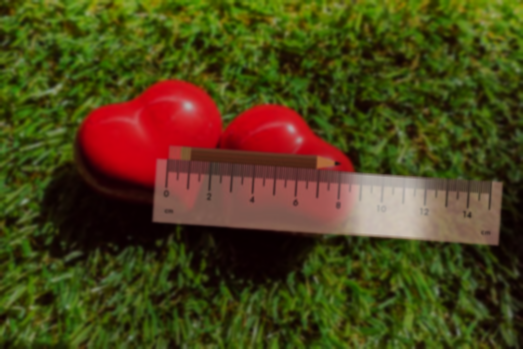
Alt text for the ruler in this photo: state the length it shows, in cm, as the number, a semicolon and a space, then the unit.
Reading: 8; cm
